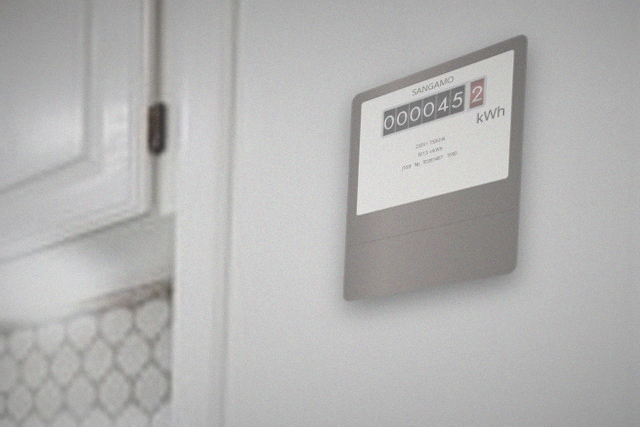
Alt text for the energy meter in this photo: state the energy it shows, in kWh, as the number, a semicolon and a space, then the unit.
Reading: 45.2; kWh
